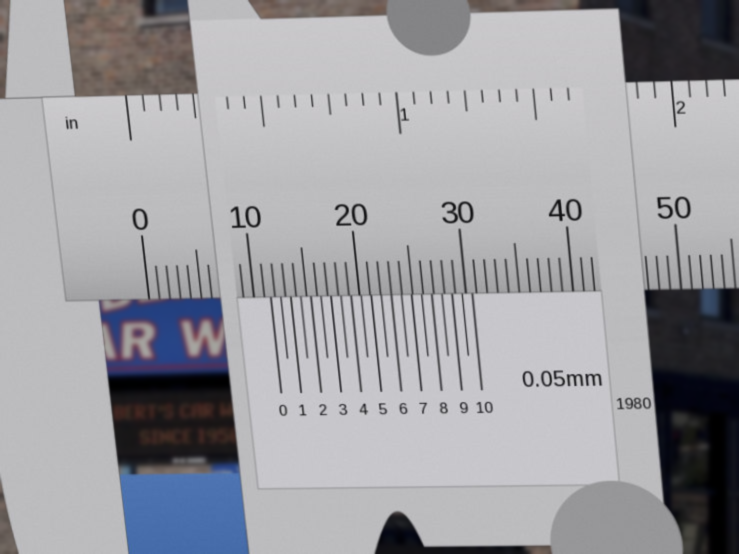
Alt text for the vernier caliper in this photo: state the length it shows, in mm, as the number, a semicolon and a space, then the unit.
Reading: 11.6; mm
